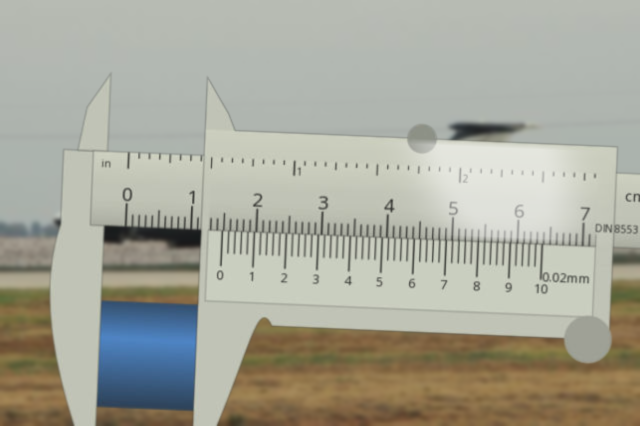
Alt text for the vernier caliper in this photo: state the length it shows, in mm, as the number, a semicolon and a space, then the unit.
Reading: 14.8; mm
